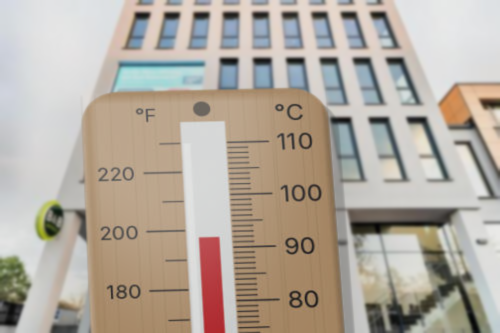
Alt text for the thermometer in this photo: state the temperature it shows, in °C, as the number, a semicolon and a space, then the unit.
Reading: 92; °C
